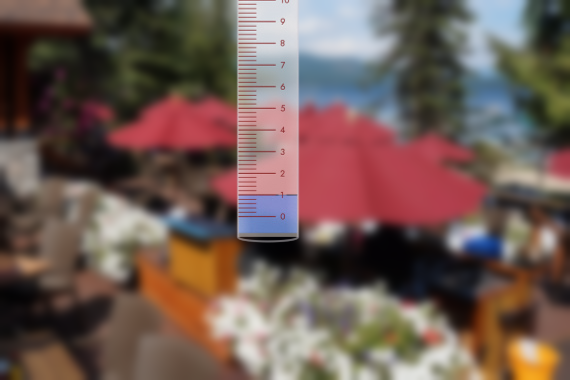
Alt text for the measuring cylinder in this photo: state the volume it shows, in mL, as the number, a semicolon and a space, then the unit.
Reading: 1; mL
